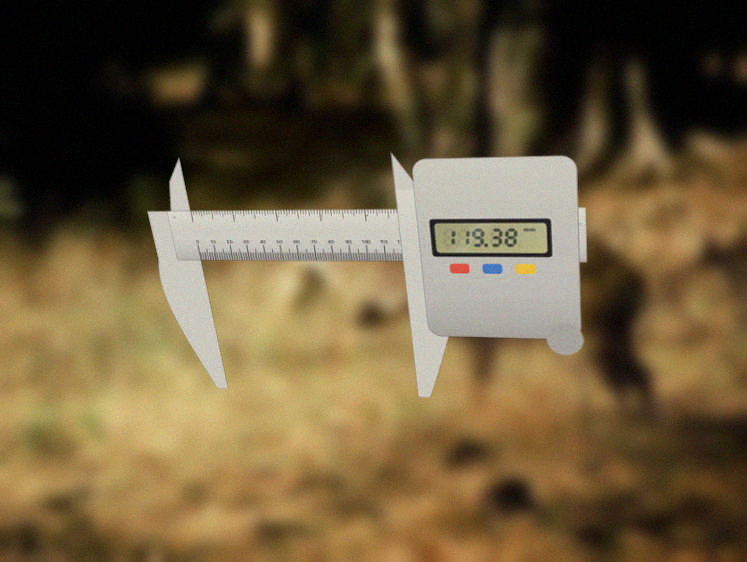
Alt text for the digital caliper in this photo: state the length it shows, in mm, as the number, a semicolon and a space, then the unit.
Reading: 119.38; mm
